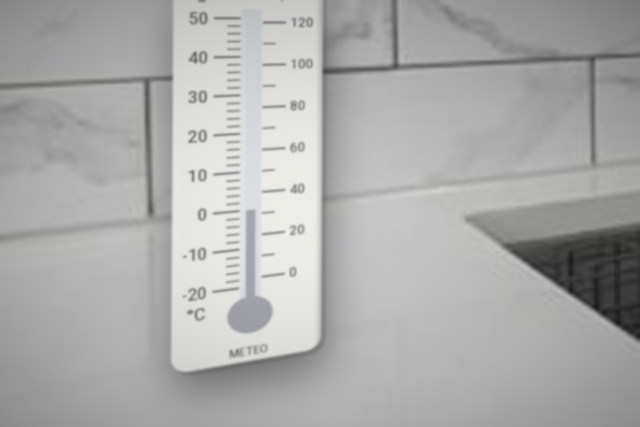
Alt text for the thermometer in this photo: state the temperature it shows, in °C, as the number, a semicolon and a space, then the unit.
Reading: 0; °C
